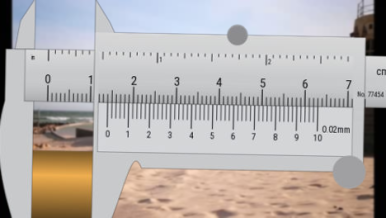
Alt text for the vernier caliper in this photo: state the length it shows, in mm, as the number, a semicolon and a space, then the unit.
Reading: 14.0; mm
